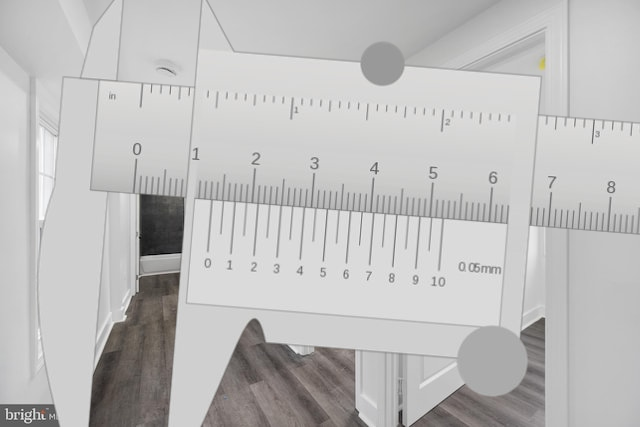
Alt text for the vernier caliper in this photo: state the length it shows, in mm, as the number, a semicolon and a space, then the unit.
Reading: 13.2; mm
